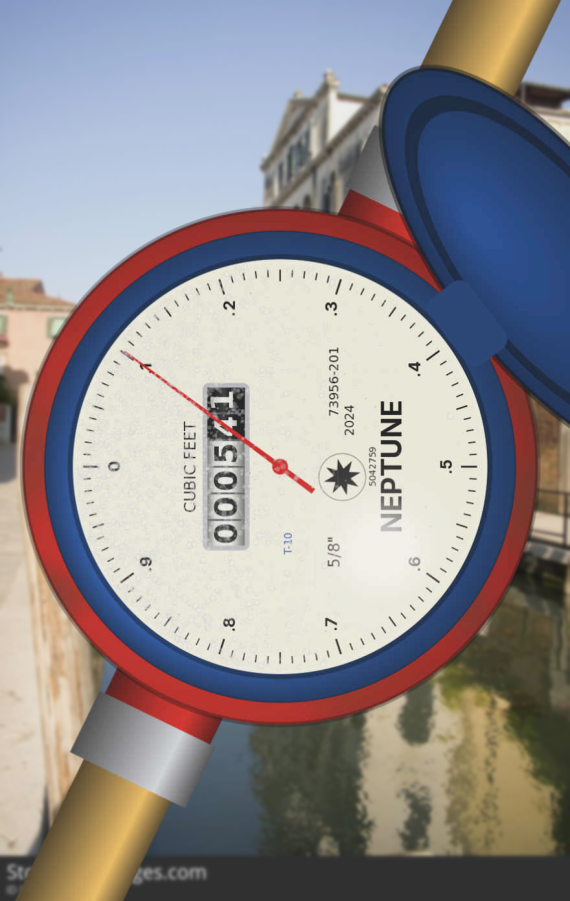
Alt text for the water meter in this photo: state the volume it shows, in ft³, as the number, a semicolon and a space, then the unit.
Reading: 541.10; ft³
